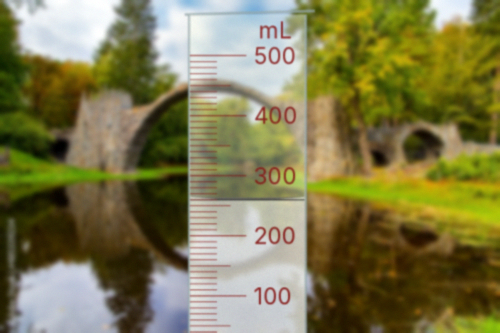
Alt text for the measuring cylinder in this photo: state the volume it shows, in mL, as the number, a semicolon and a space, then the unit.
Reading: 260; mL
